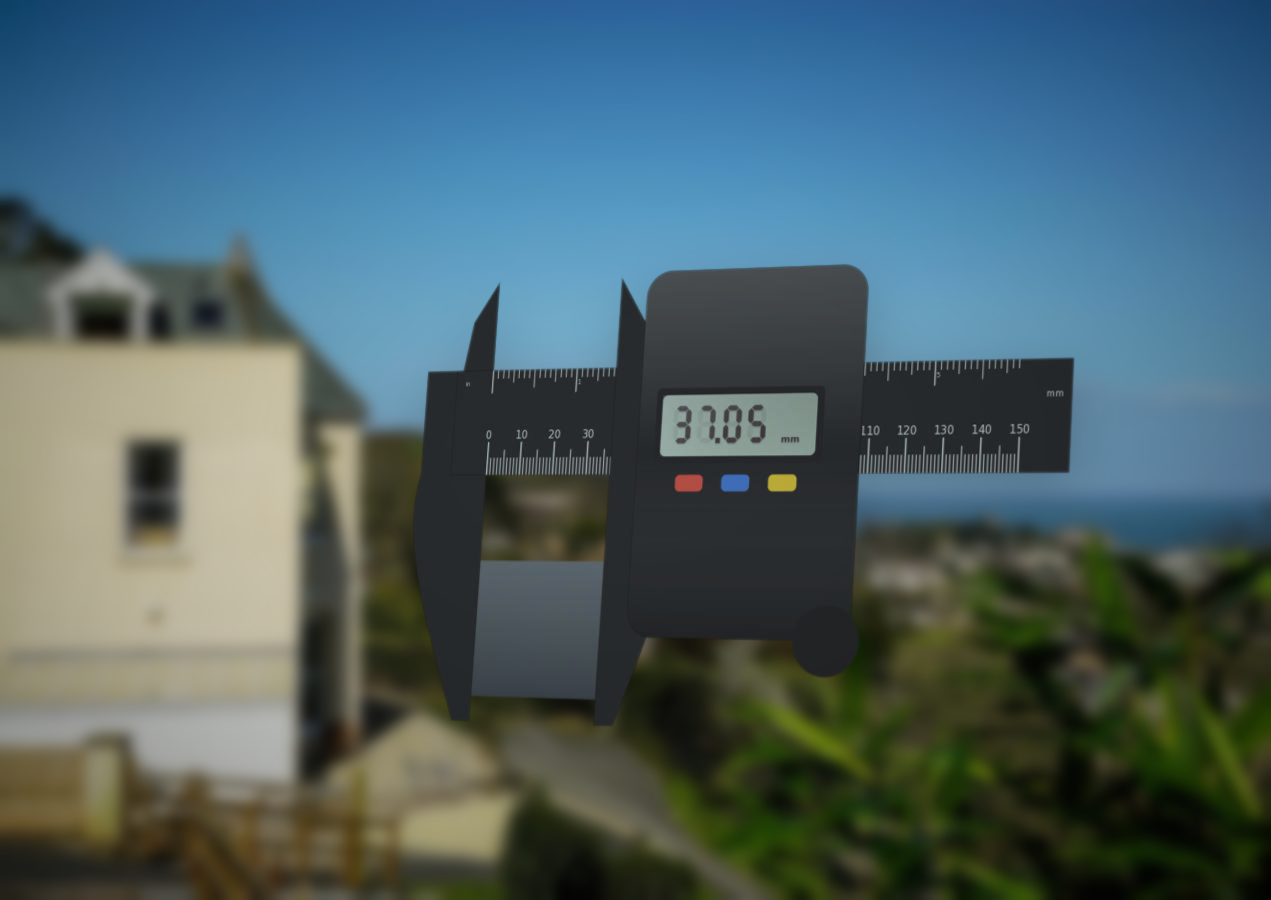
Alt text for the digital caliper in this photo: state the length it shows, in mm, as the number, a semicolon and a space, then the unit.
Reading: 37.05; mm
